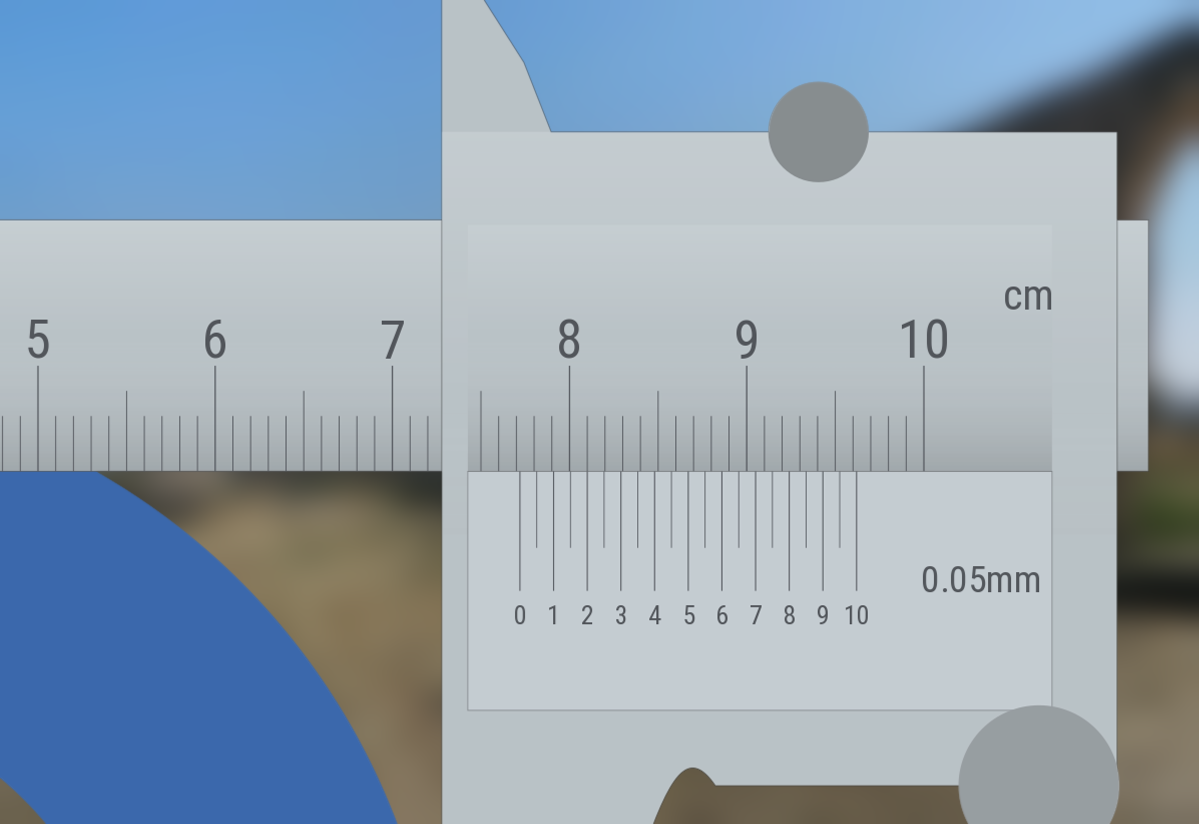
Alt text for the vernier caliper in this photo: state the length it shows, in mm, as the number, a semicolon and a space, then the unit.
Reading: 77.2; mm
